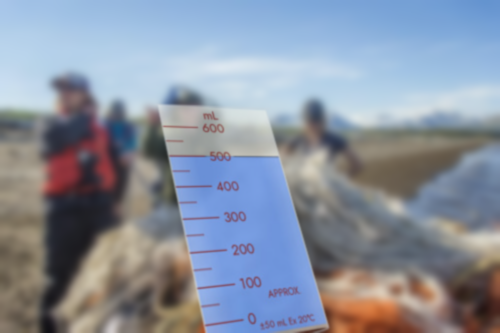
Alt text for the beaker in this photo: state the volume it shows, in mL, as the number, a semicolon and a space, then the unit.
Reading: 500; mL
